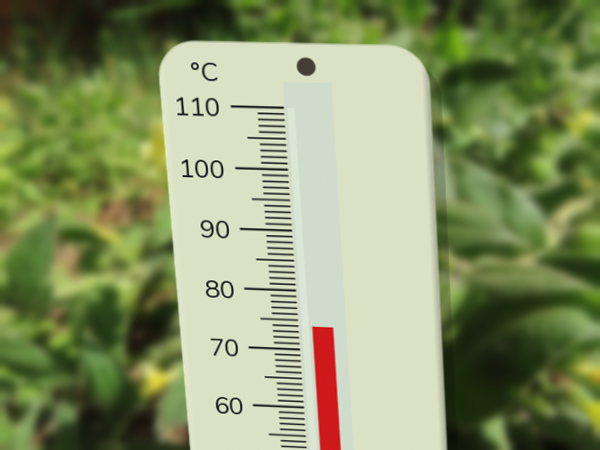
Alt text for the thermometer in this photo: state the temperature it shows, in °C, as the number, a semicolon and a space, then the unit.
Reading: 74; °C
